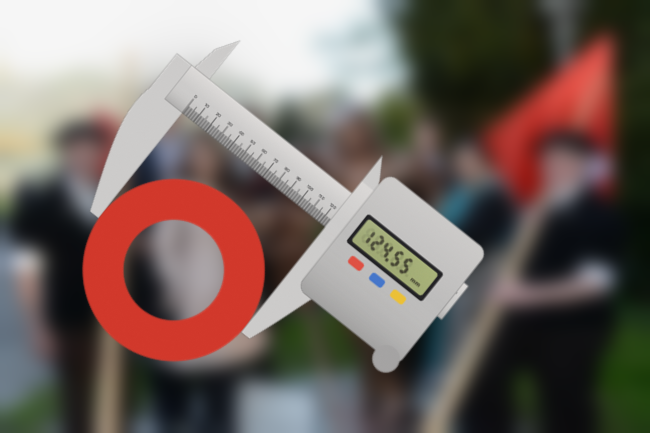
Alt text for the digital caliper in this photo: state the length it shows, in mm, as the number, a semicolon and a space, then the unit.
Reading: 124.55; mm
